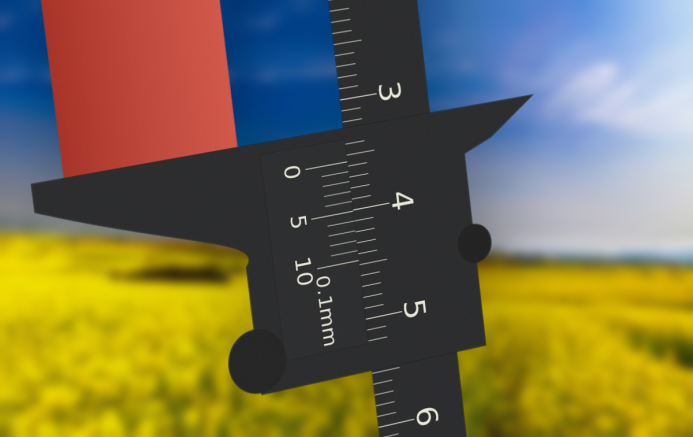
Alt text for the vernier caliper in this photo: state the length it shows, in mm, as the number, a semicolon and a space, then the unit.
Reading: 35.6; mm
